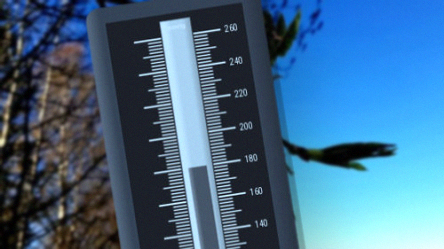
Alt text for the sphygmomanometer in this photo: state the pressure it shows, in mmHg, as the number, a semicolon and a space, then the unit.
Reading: 180; mmHg
